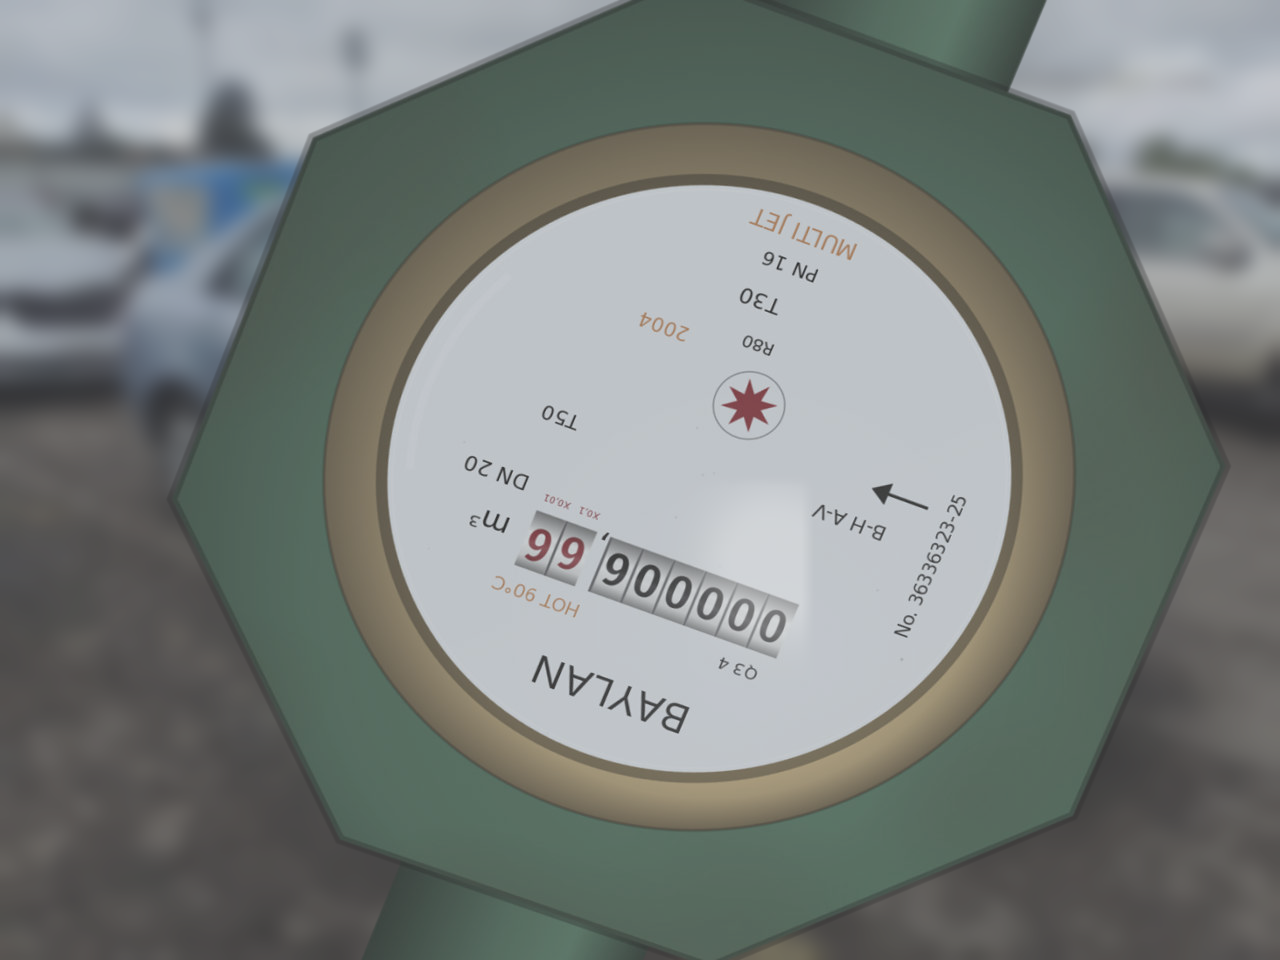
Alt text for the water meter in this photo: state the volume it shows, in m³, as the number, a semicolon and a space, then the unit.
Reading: 6.66; m³
